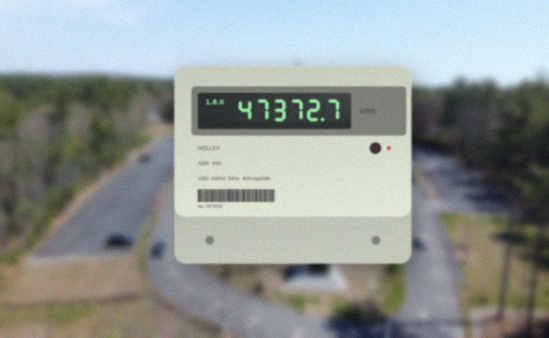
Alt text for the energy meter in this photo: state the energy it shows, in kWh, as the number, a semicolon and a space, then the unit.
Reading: 47372.7; kWh
